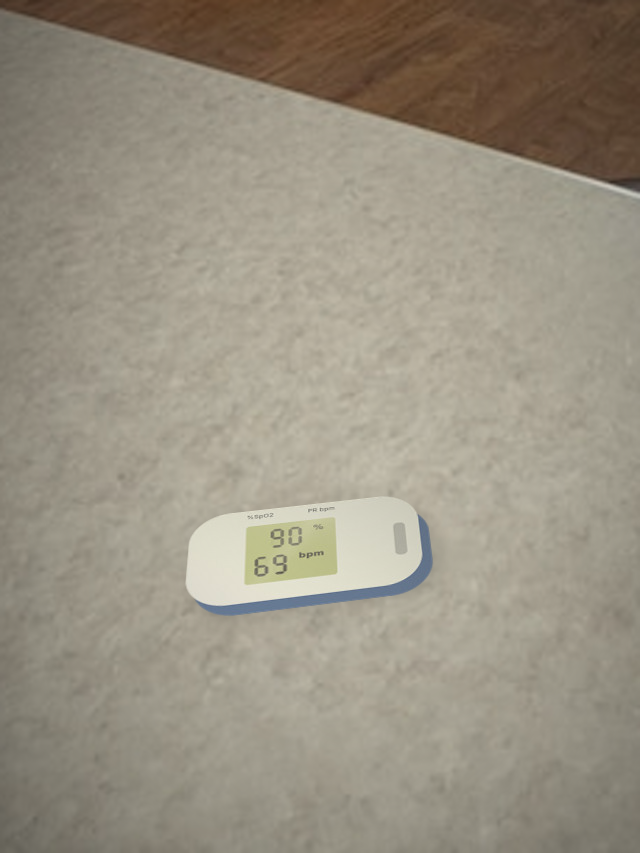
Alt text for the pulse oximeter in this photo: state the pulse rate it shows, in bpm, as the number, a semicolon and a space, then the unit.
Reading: 69; bpm
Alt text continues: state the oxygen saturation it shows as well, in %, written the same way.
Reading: 90; %
